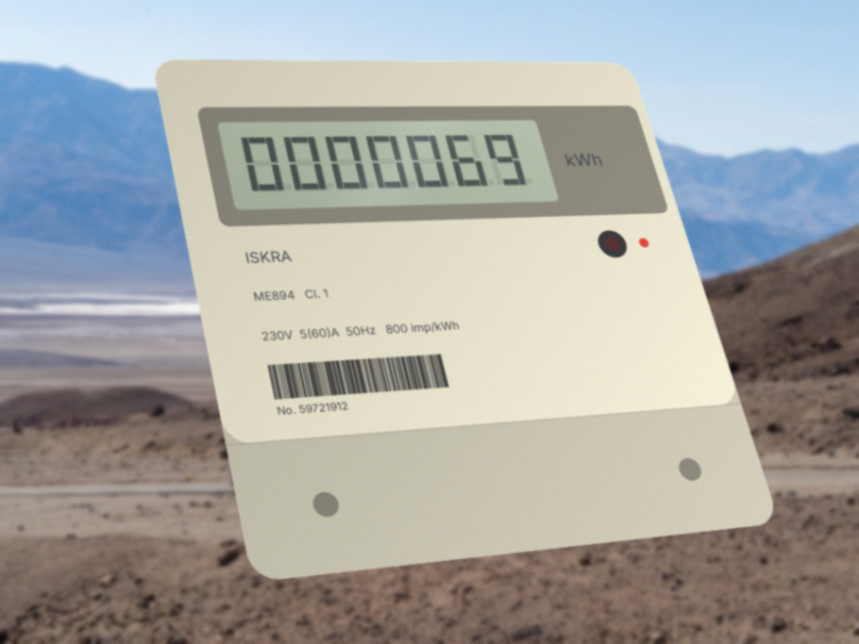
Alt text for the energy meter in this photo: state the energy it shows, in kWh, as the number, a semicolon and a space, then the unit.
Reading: 69; kWh
